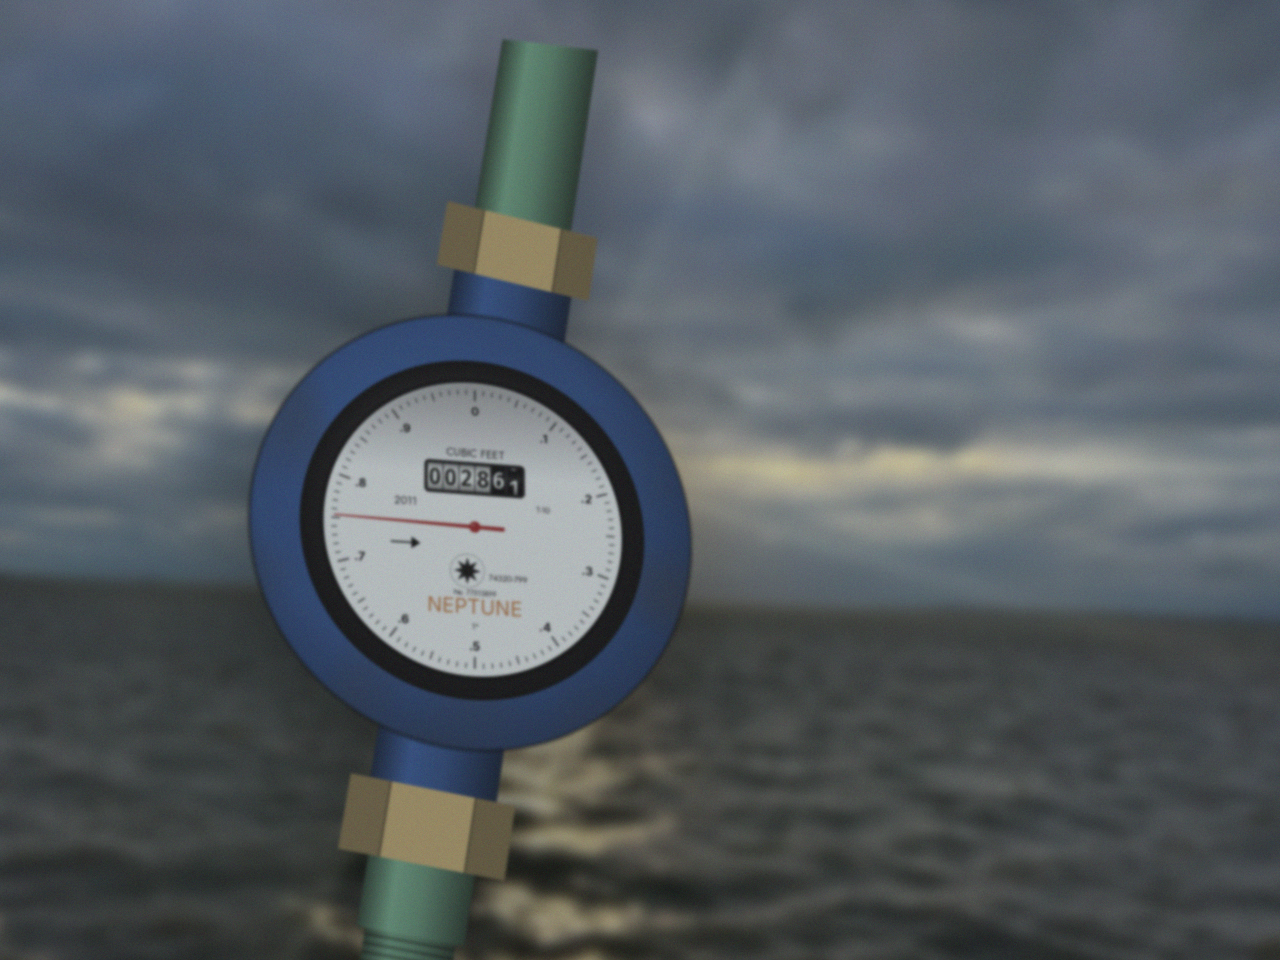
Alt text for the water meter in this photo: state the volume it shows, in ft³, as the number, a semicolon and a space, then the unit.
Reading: 2860.75; ft³
